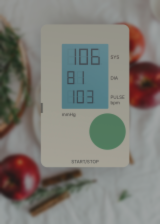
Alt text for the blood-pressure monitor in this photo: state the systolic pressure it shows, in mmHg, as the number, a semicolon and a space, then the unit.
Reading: 106; mmHg
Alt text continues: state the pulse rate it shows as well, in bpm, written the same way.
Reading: 103; bpm
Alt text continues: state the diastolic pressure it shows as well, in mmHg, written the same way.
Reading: 81; mmHg
